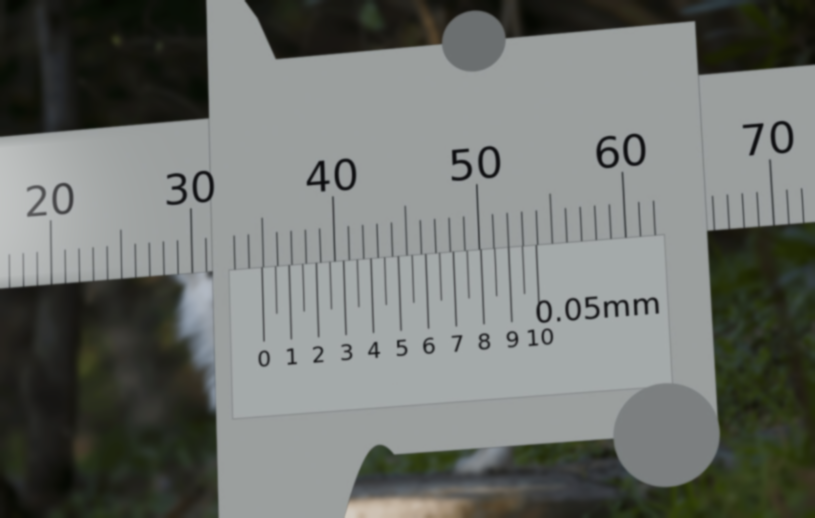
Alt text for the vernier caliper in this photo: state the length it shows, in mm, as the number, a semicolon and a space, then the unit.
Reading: 34.9; mm
